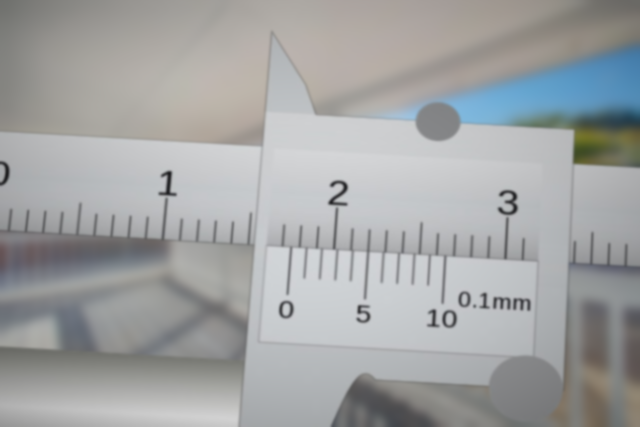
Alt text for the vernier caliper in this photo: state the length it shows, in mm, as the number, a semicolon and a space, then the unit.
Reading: 17.5; mm
